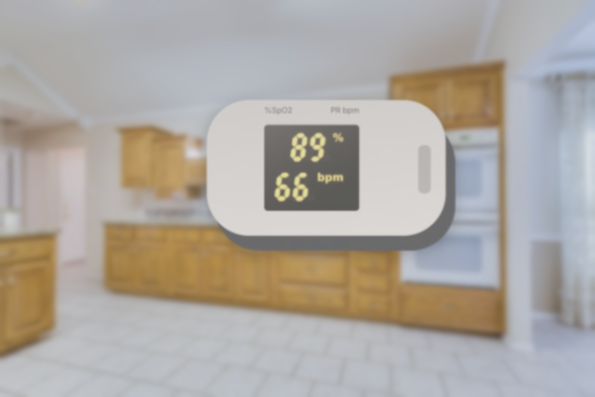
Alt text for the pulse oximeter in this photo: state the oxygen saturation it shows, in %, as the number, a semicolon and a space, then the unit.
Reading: 89; %
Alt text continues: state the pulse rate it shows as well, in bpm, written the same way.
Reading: 66; bpm
